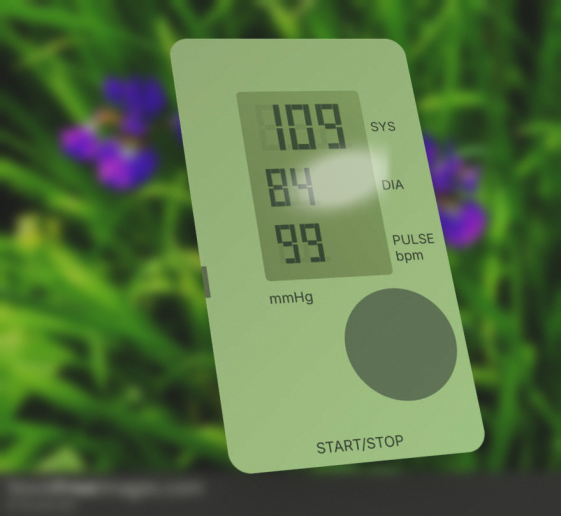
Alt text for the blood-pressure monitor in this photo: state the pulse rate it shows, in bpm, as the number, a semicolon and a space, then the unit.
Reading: 99; bpm
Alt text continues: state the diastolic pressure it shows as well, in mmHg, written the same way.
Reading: 84; mmHg
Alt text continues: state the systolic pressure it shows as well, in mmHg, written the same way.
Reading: 109; mmHg
